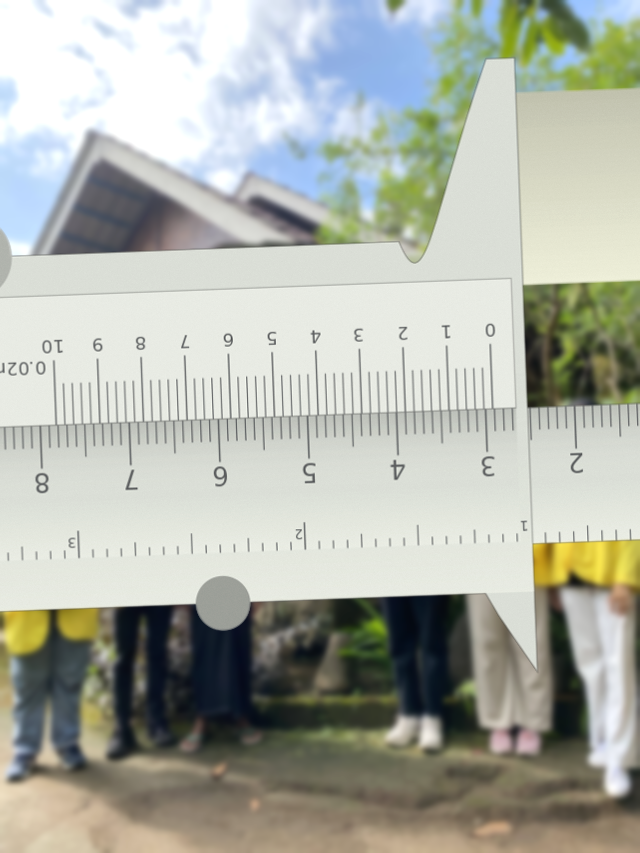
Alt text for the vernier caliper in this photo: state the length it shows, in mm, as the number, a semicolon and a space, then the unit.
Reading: 29.2; mm
